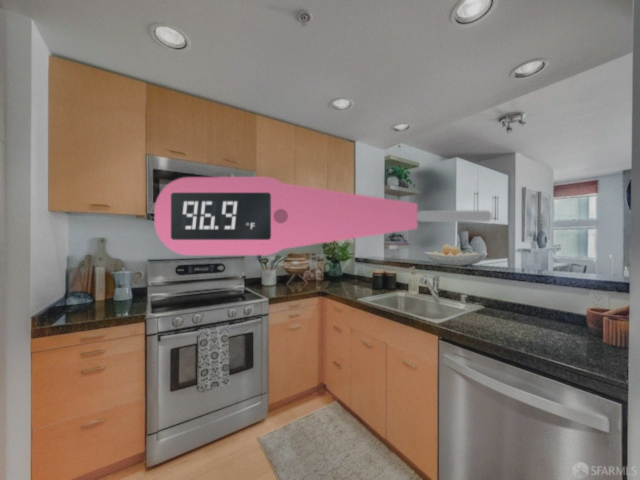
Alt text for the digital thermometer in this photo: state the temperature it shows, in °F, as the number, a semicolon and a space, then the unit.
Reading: 96.9; °F
